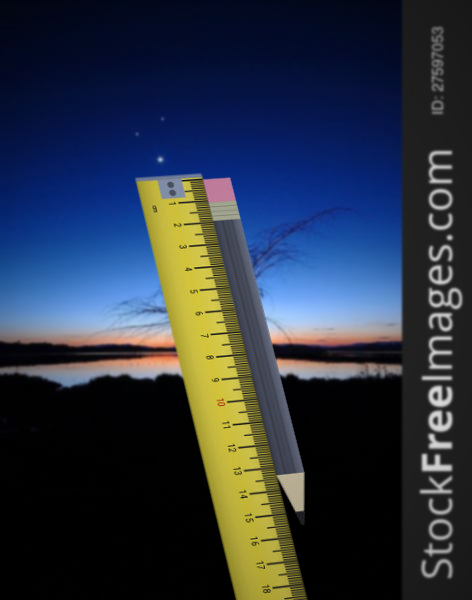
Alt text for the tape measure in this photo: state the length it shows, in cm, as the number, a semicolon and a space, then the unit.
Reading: 15.5; cm
